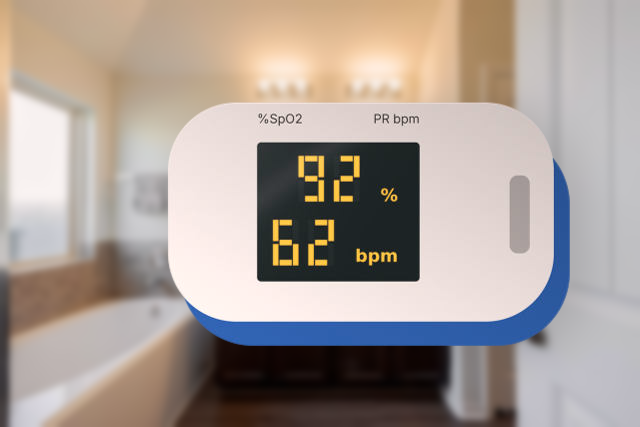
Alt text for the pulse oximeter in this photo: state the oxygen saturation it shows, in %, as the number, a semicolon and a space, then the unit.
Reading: 92; %
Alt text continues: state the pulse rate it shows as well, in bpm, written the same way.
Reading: 62; bpm
